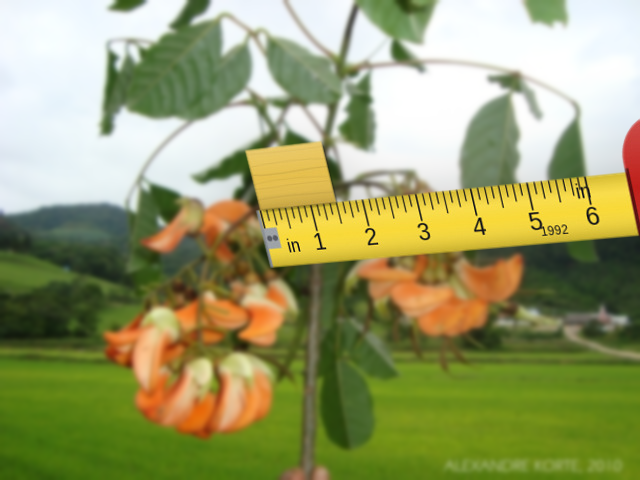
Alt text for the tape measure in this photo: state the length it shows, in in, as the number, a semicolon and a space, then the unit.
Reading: 1.5; in
